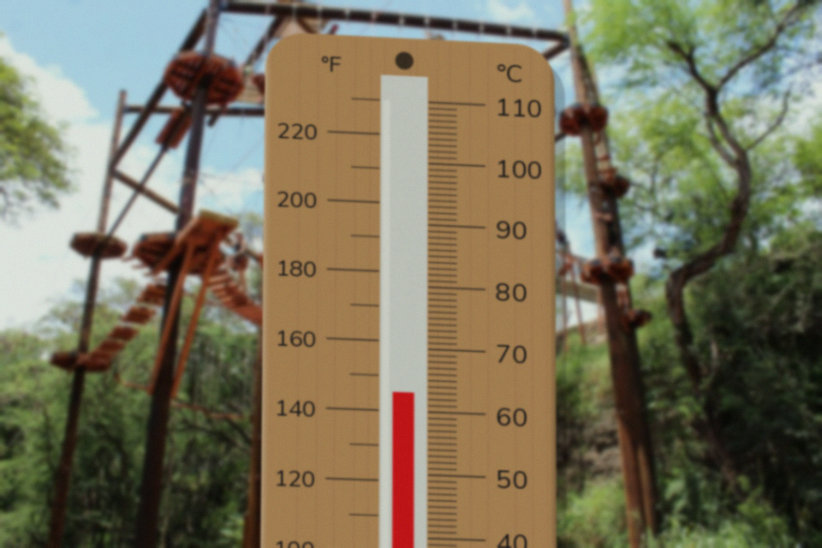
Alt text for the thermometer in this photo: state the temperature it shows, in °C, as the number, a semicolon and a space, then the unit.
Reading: 63; °C
